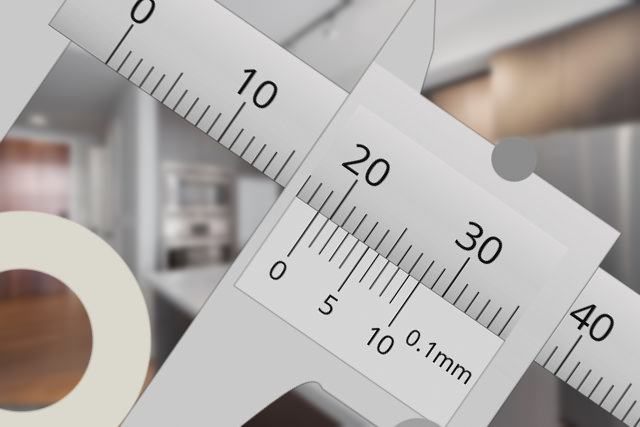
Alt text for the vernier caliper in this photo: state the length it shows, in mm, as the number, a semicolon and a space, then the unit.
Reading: 19.0; mm
